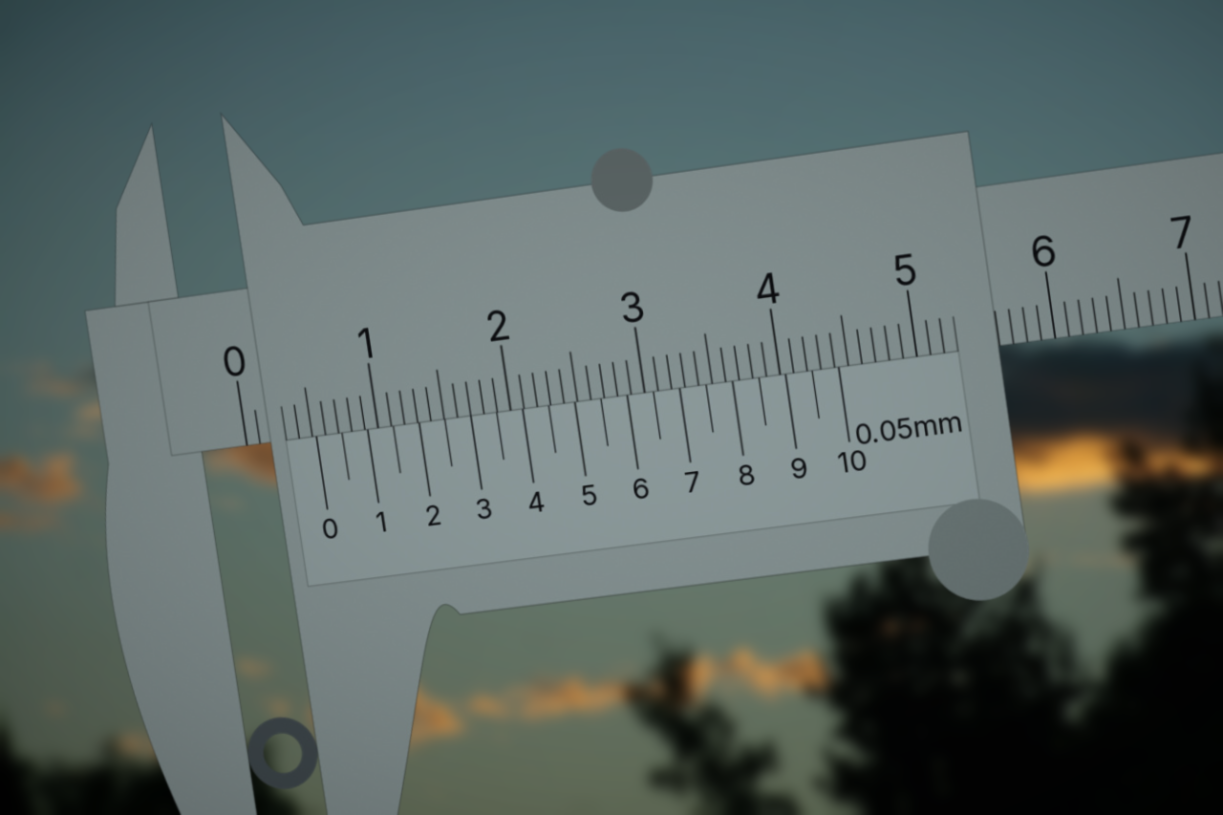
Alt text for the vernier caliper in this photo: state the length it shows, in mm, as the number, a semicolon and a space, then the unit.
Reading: 5.3; mm
